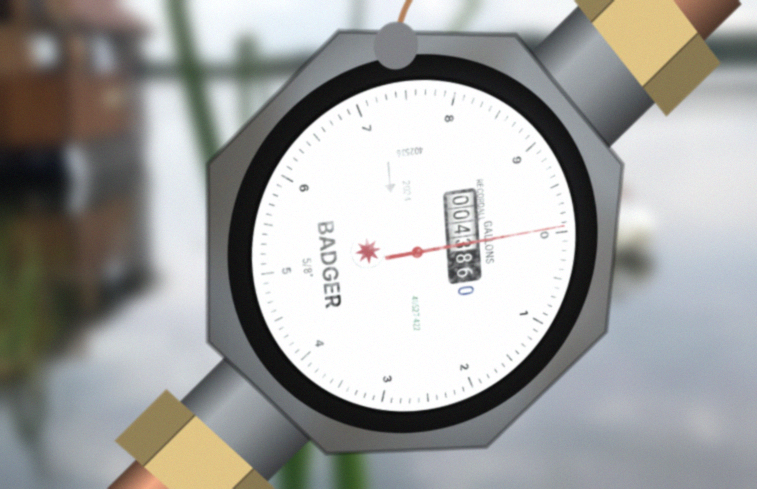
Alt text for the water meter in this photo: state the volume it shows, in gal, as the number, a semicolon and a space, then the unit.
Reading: 43859.9; gal
